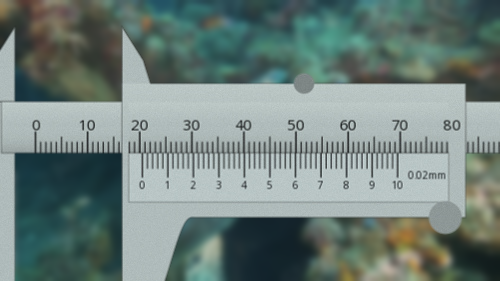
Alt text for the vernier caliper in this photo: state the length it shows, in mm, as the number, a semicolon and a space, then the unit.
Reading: 20.5; mm
